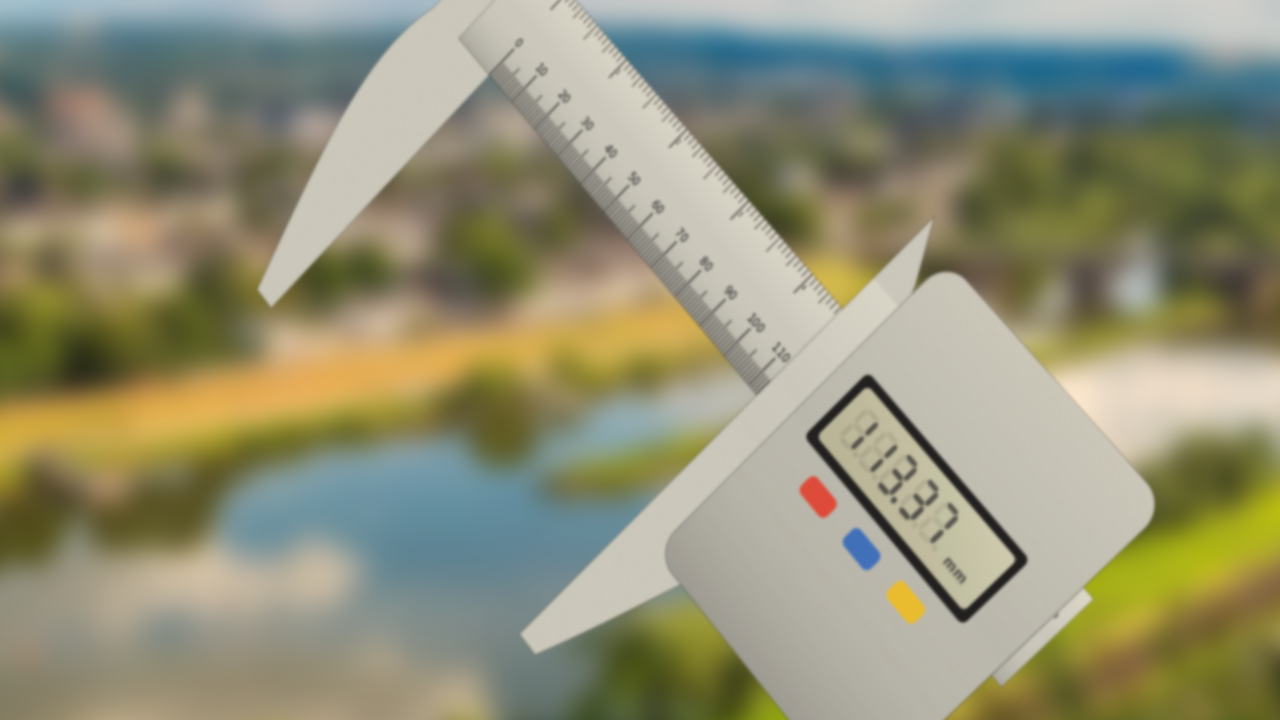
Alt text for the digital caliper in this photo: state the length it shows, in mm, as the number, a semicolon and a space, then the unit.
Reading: 113.37; mm
